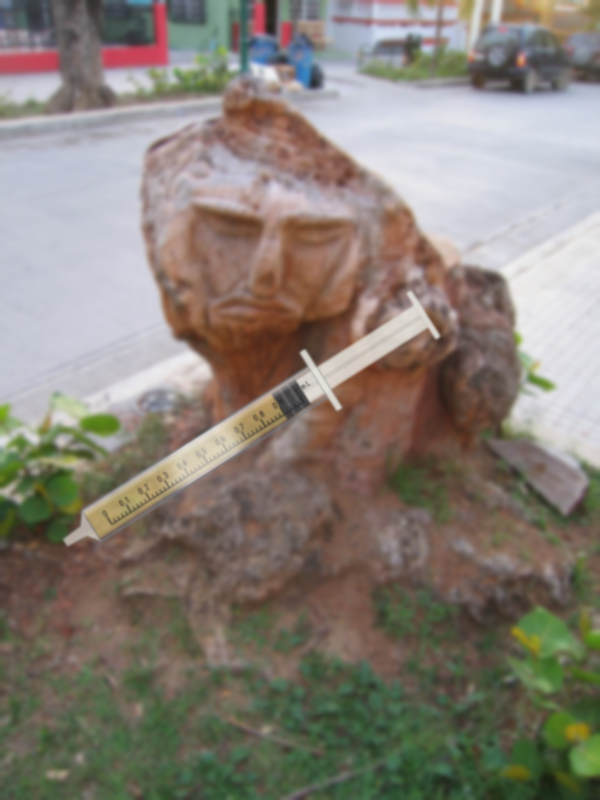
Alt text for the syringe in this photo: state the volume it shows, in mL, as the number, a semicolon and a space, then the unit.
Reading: 0.9; mL
